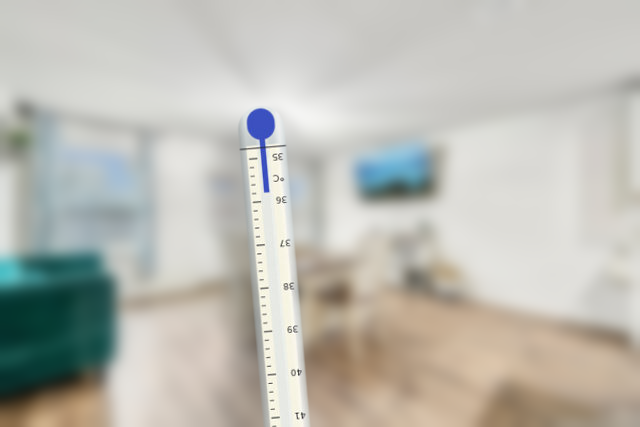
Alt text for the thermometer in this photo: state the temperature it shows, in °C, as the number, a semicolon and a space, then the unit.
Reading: 35.8; °C
